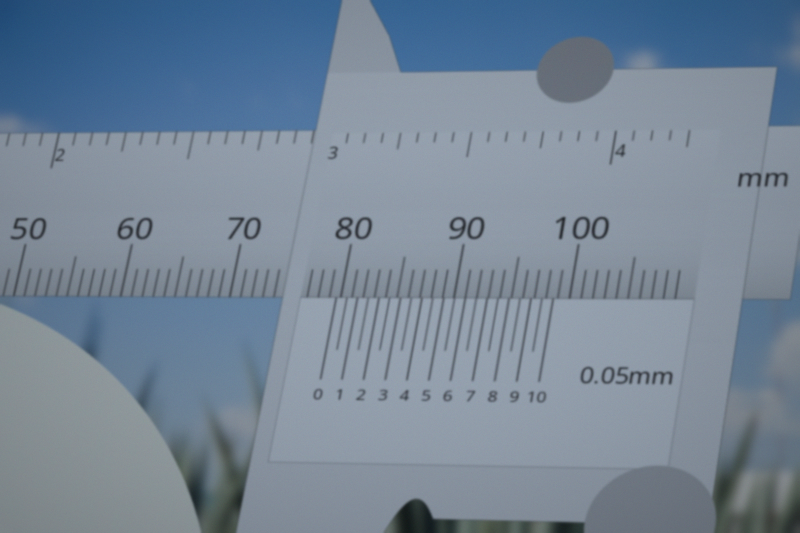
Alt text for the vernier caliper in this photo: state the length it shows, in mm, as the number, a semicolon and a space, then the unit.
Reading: 79.6; mm
